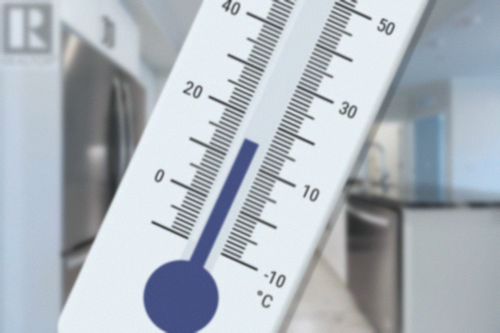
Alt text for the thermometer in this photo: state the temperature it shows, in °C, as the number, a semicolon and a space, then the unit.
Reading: 15; °C
